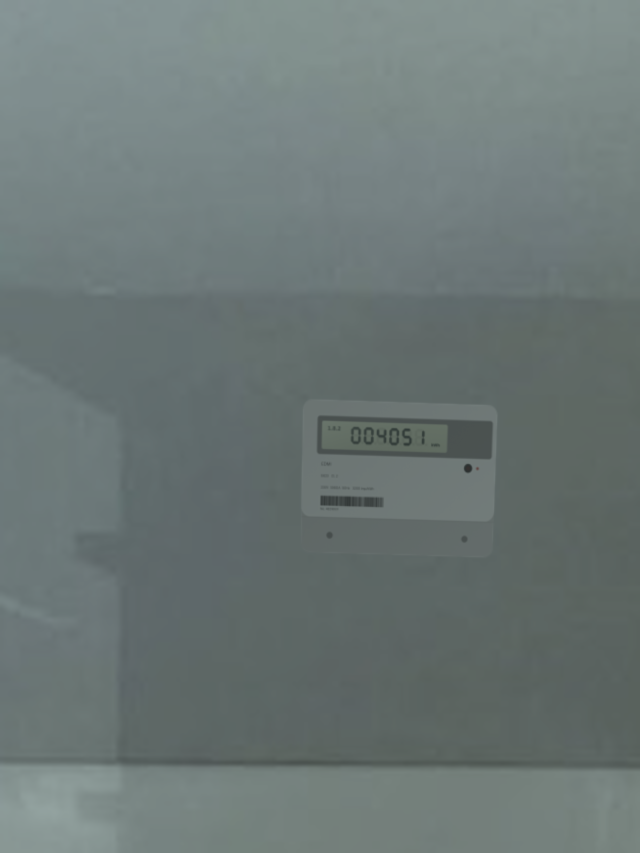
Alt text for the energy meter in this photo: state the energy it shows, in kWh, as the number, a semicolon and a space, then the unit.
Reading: 4051; kWh
